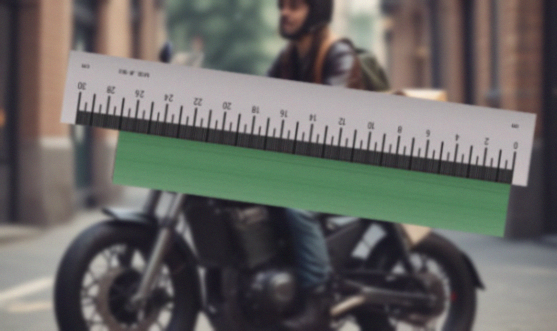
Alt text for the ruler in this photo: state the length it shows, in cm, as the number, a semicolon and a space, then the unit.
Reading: 27; cm
